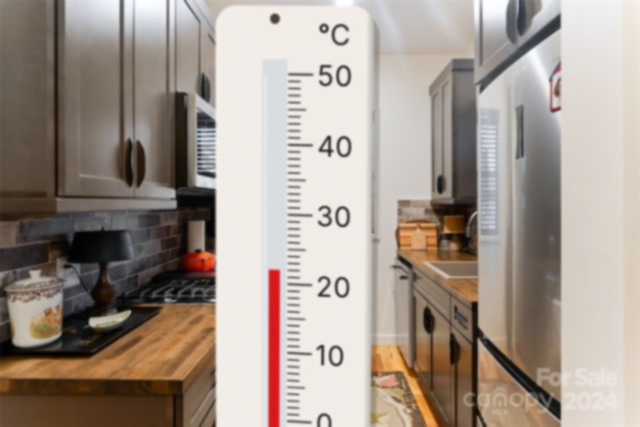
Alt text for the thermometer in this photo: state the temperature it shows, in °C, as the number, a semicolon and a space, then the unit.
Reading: 22; °C
